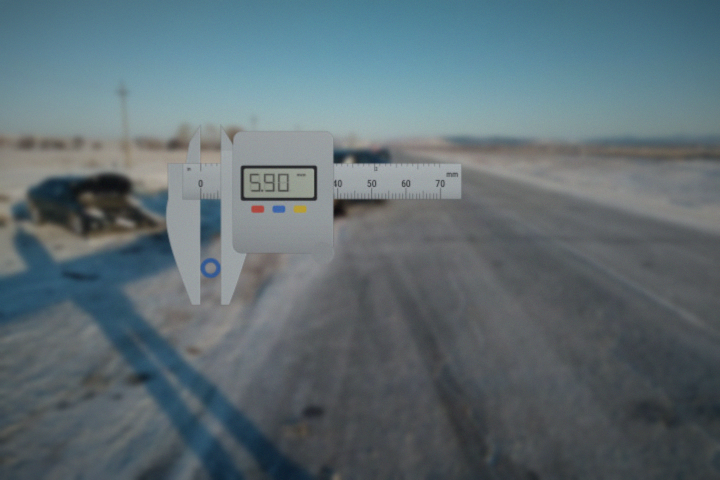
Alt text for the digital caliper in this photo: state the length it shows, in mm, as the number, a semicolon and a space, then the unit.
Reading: 5.90; mm
